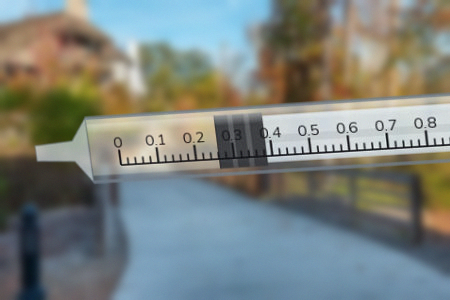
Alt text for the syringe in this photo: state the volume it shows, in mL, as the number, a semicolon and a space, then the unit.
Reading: 0.26; mL
